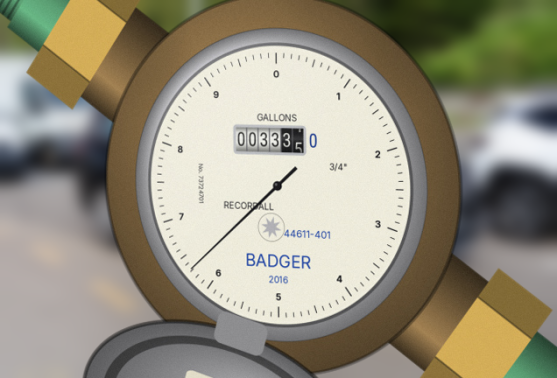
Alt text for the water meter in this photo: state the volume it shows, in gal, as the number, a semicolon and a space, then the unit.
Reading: 33346.3; gal
